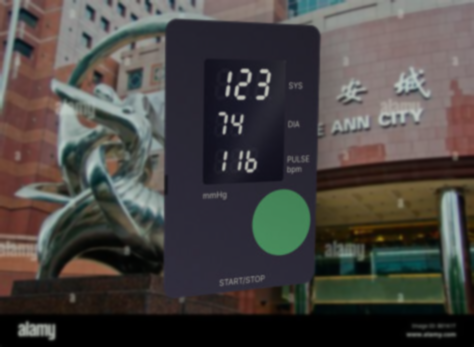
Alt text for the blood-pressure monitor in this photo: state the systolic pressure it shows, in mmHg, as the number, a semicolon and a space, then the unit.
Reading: 123; mmHg
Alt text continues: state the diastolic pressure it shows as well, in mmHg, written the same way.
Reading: 74; mmHg
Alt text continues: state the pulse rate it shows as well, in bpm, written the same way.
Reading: 116; bpm
